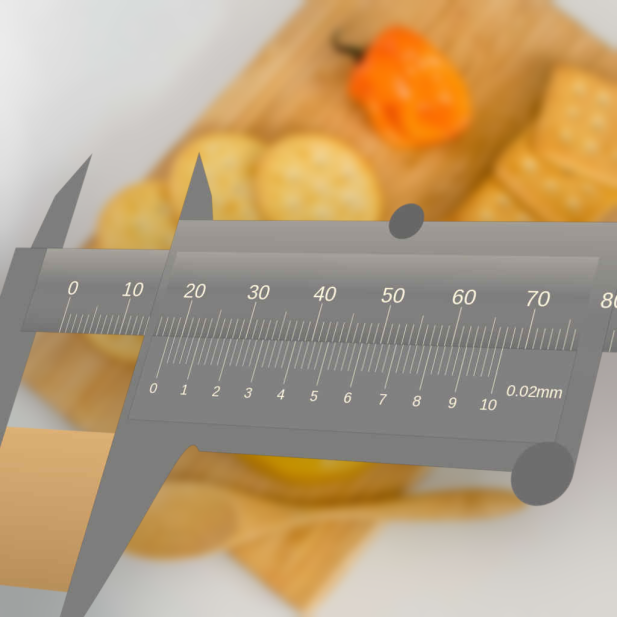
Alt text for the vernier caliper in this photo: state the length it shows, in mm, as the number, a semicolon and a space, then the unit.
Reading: 18.0; mm
